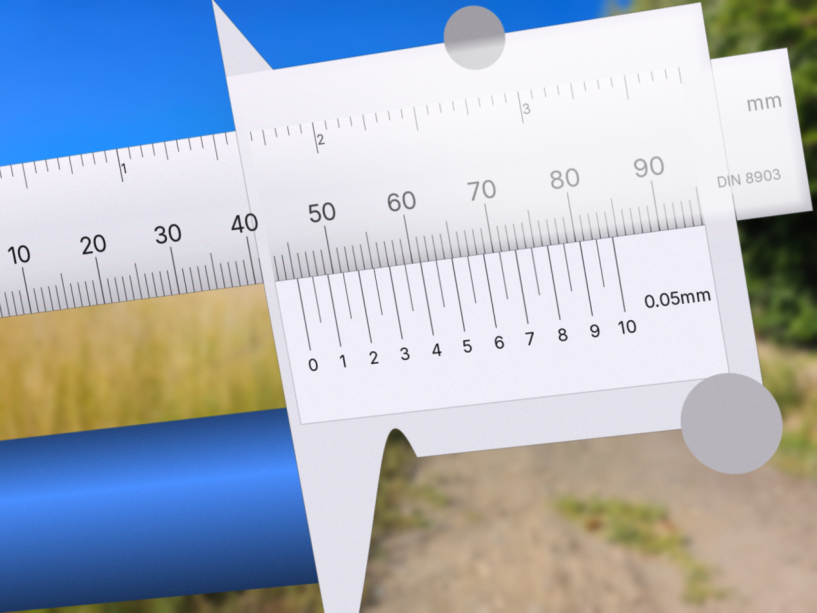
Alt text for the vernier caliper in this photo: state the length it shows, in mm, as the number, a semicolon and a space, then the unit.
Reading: 45.4; mm
